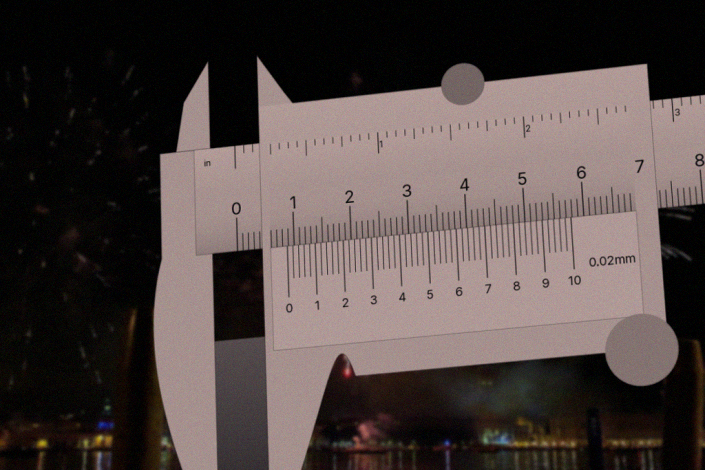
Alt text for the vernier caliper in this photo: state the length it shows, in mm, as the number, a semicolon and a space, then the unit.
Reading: 8.8; mm
